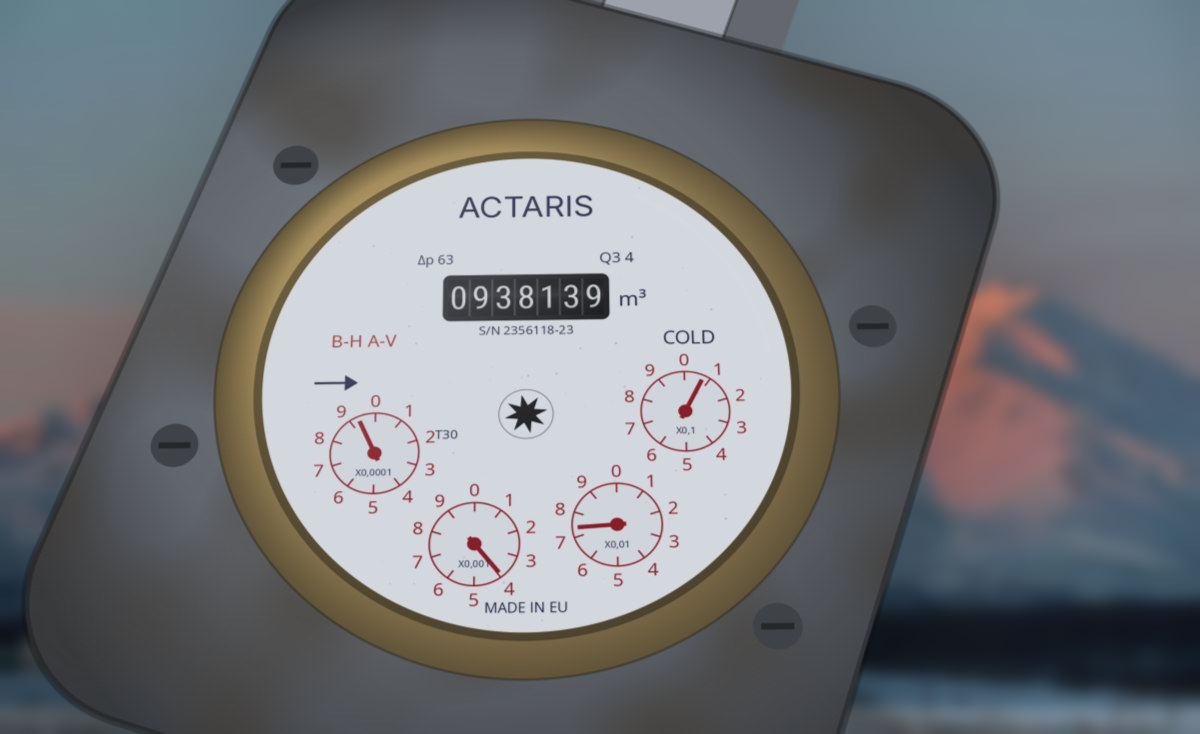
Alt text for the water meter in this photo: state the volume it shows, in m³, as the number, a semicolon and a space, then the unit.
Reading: 938139.0739; m³
